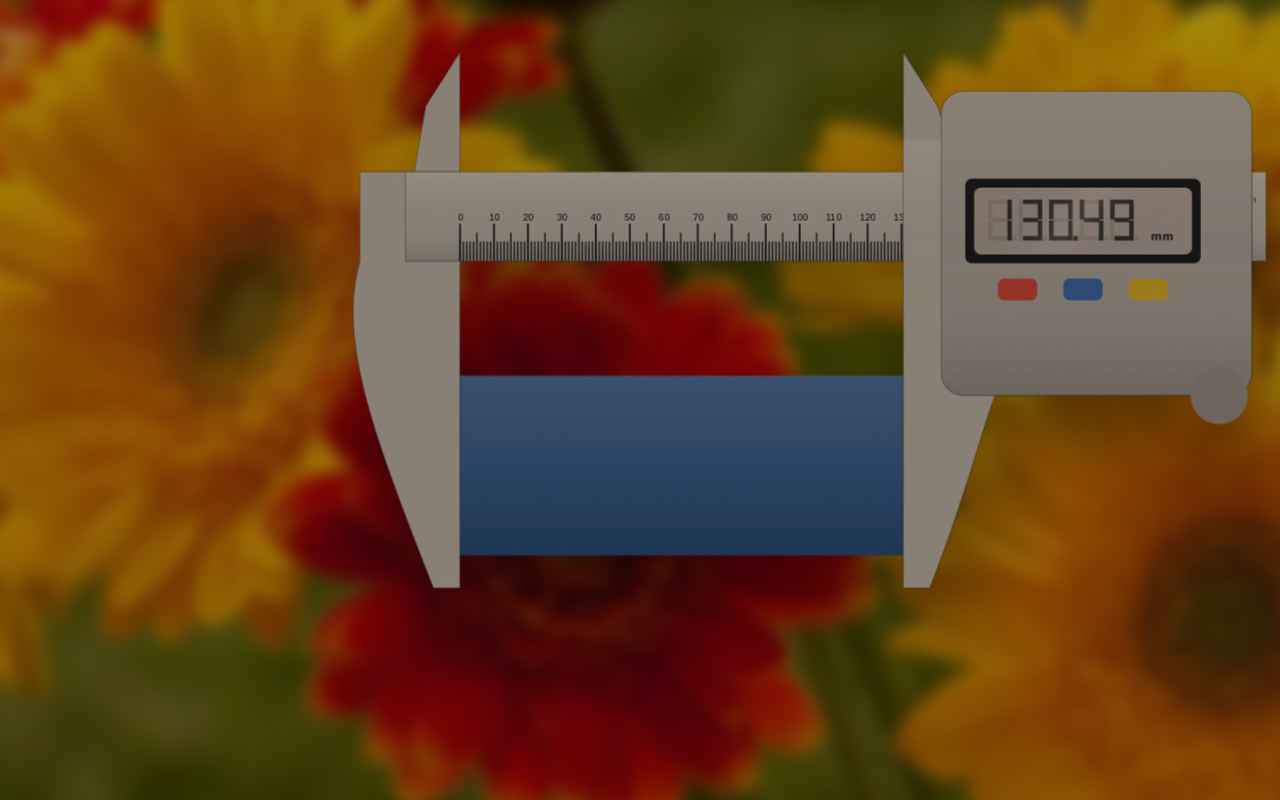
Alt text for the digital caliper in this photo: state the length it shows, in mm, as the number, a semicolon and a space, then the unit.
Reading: 130.49; mm
